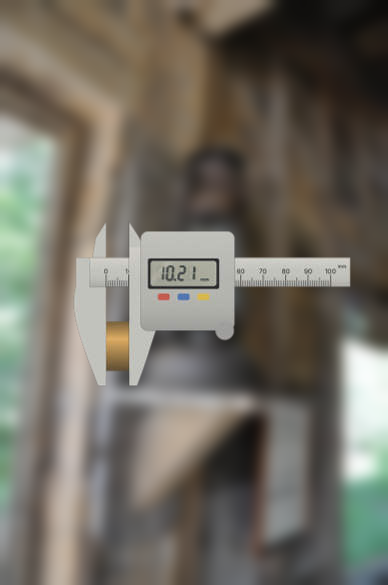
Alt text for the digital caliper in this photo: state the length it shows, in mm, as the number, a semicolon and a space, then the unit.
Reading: 10.21; mm
